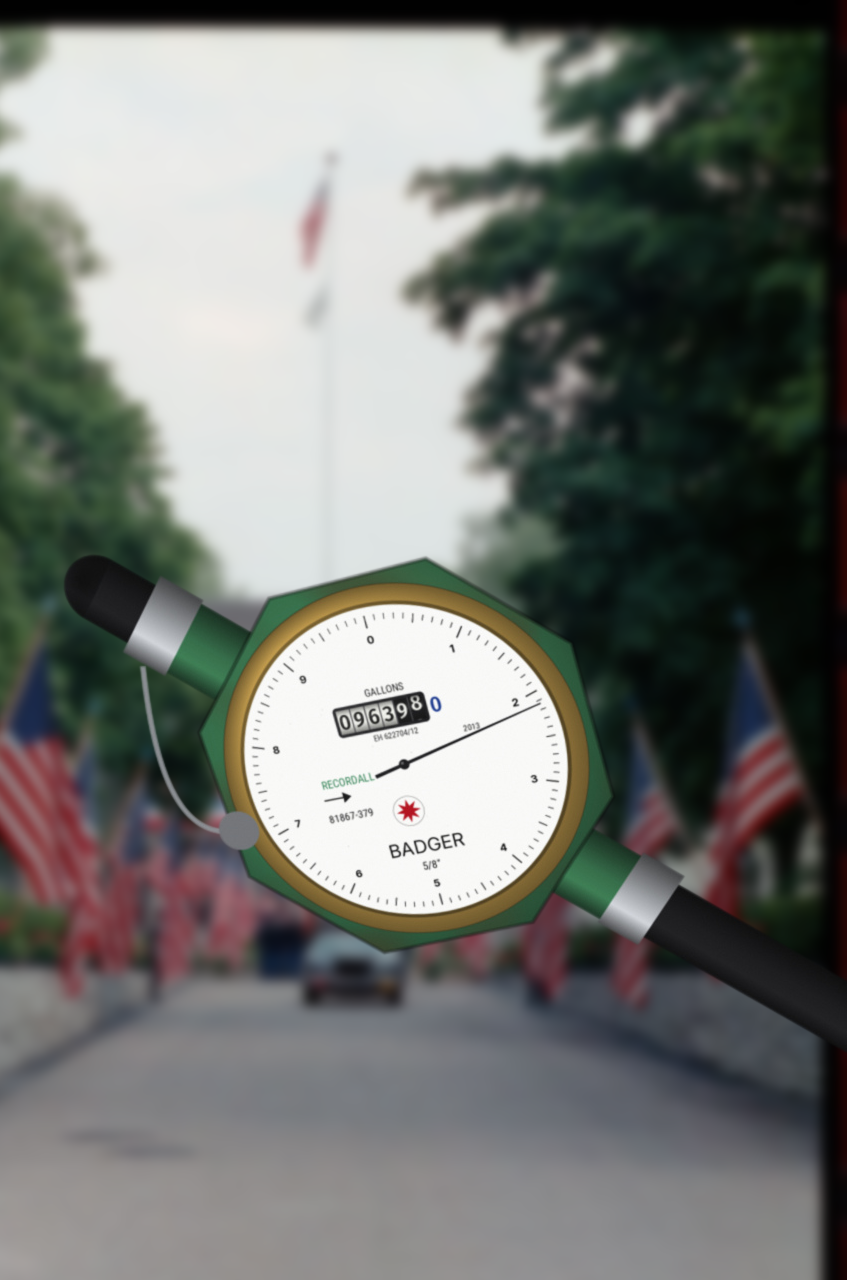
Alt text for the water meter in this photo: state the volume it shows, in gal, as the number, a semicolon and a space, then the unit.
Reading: 963982.1; gal
